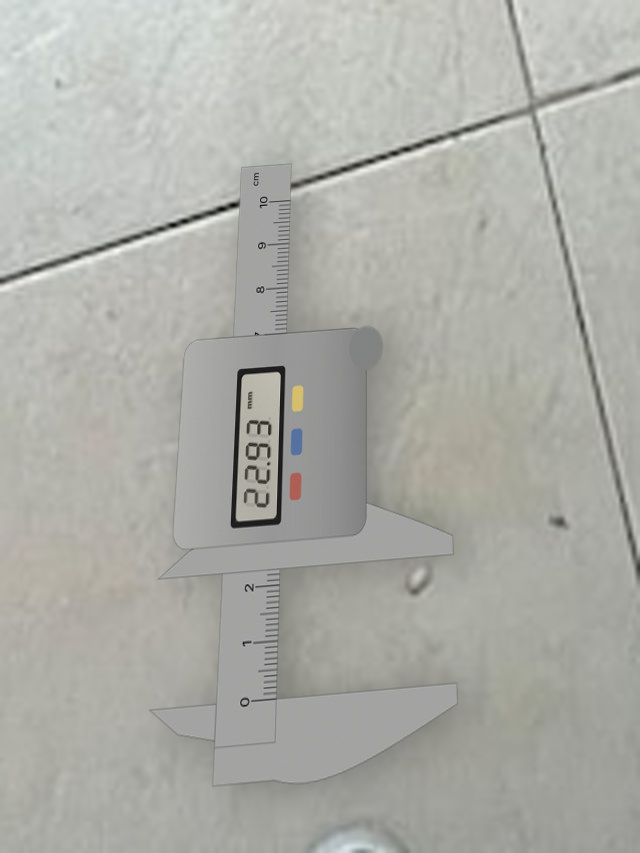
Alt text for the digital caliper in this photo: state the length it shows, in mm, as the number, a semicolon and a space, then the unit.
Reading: 22.93; mm
